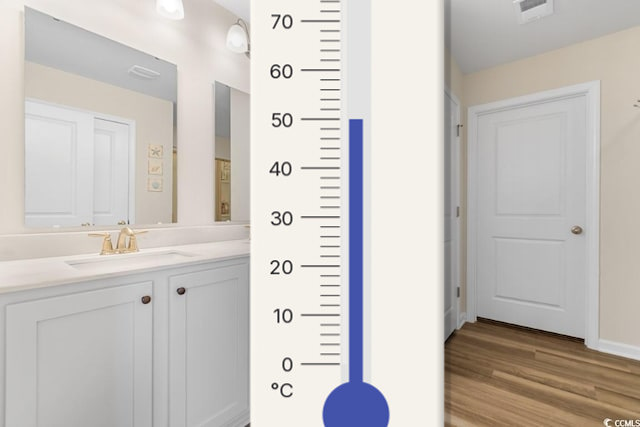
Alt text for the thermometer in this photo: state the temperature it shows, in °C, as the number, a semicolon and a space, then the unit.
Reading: 50; °C
